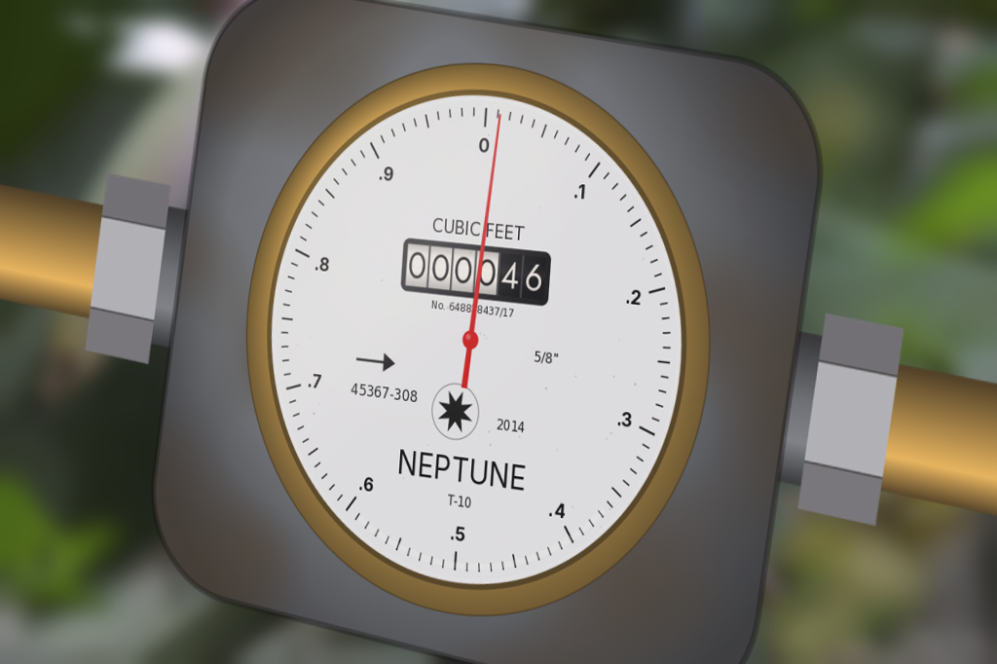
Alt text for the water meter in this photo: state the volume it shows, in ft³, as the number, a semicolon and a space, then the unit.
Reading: 46.01; ft³
